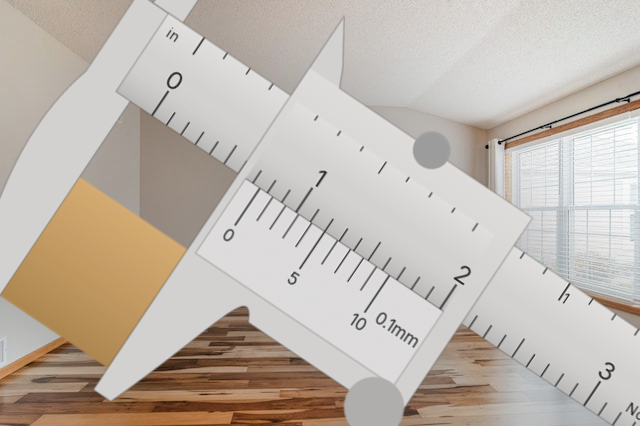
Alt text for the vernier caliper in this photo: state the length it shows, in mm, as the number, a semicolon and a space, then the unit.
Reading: 7.5; mm
